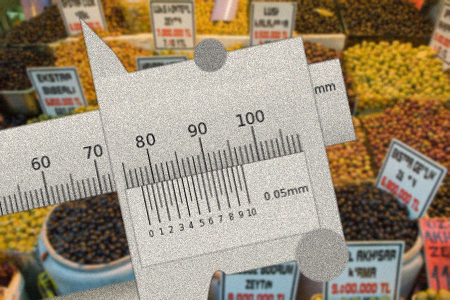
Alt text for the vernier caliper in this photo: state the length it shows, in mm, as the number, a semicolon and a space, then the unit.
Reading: 77.6; mm
